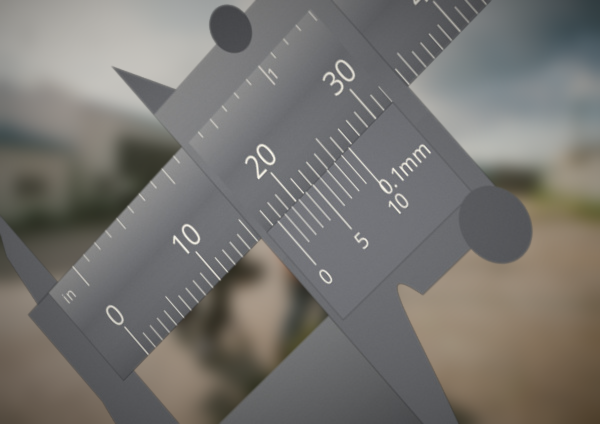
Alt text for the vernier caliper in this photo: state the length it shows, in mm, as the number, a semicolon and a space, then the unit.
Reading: 17.6; mm
